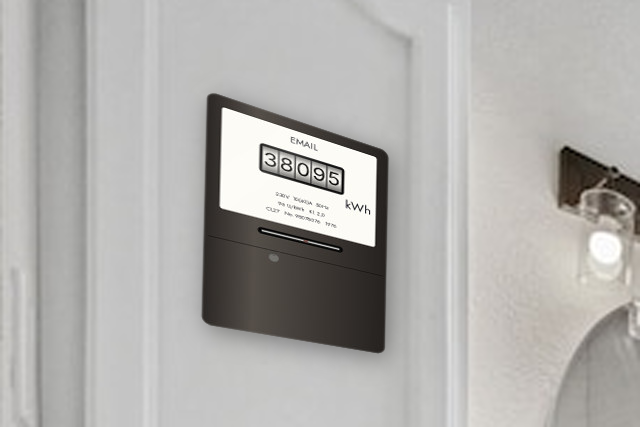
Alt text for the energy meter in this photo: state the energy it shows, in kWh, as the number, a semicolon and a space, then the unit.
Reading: 38095; kWh
